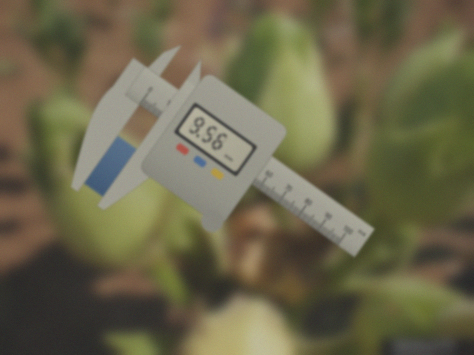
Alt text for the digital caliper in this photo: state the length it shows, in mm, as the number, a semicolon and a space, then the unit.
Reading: 9.56; mm
